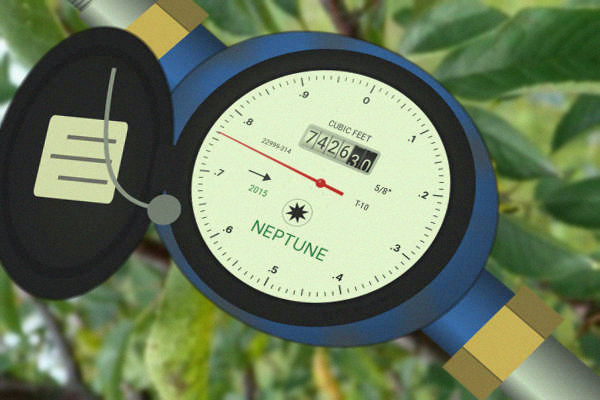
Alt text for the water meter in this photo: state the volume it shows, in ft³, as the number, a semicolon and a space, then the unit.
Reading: 742629.76; ft³
